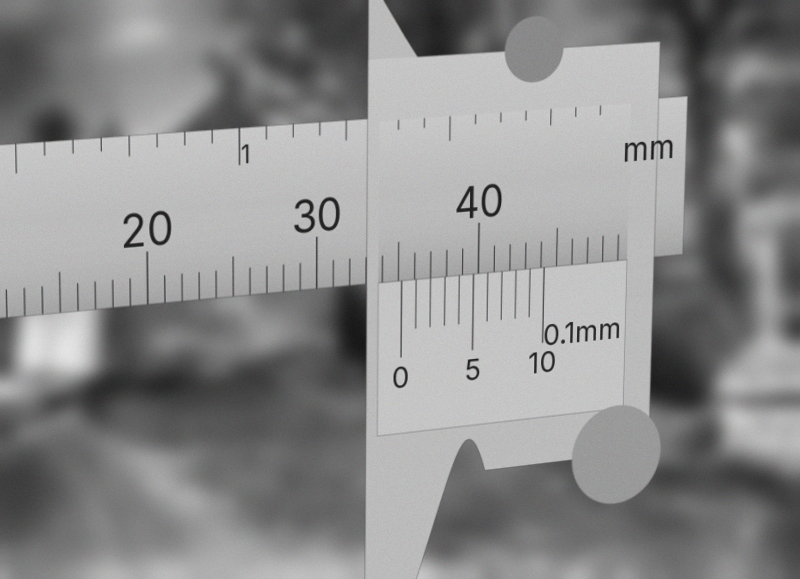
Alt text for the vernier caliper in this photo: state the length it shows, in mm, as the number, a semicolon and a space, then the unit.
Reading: 35.2; mm
